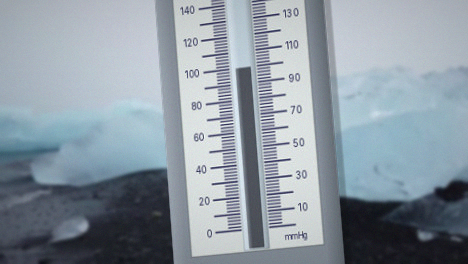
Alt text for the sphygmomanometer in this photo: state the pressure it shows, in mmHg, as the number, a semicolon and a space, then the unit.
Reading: 100; mmHg
